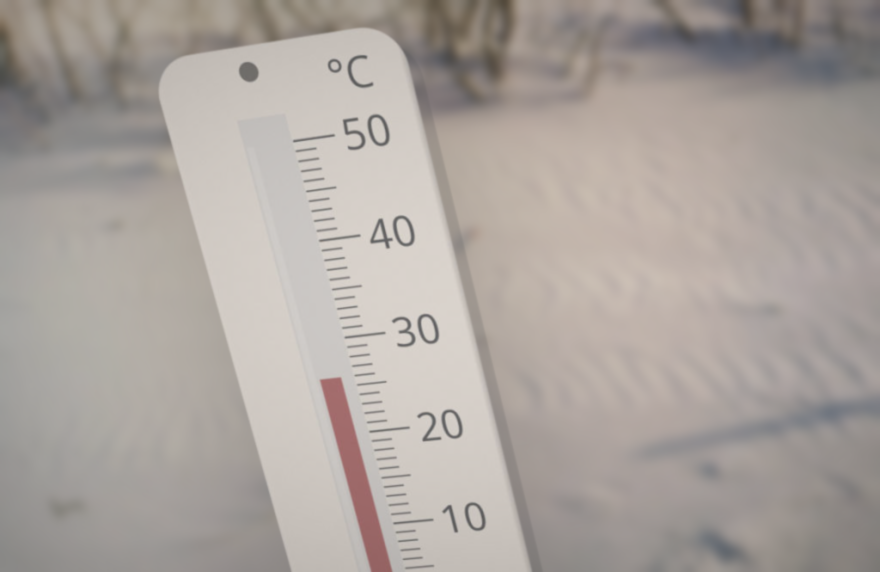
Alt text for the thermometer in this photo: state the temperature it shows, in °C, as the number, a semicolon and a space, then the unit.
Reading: 26; °C
